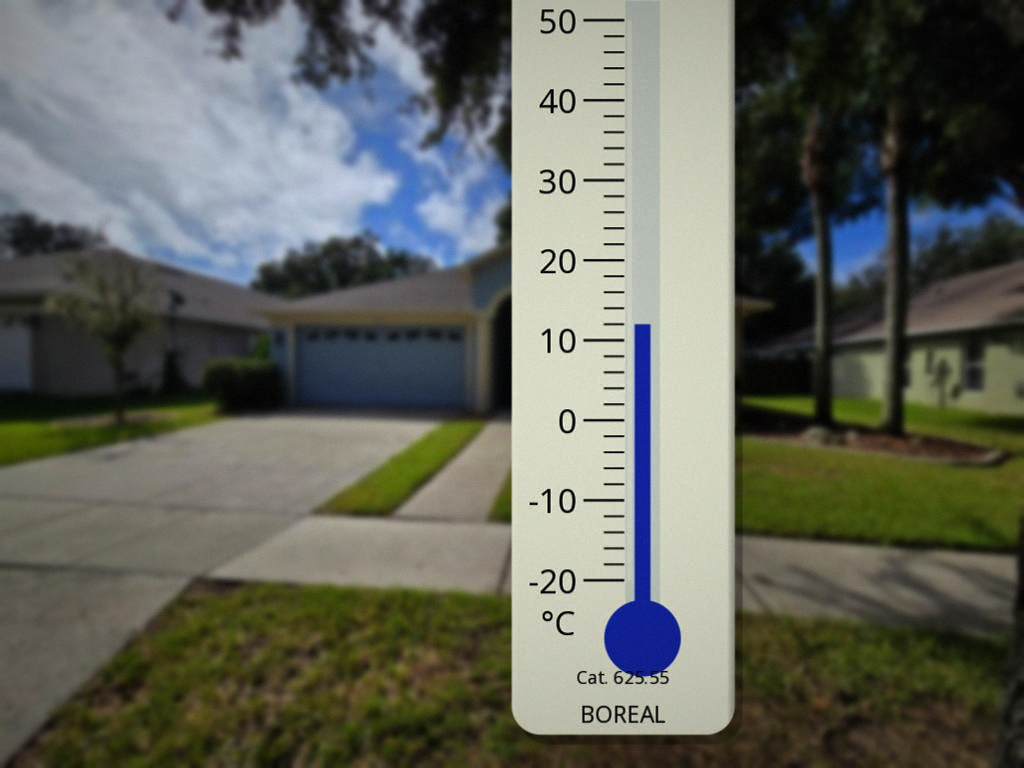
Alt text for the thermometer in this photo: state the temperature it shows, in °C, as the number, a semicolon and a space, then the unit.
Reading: 12; °C
